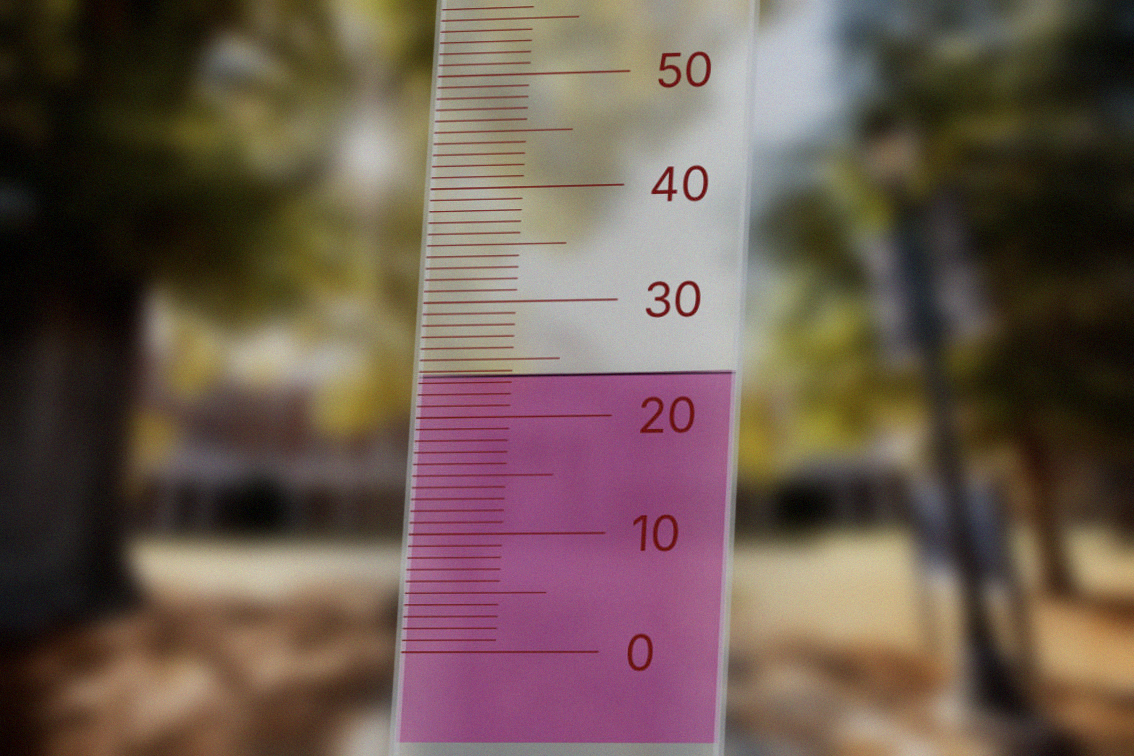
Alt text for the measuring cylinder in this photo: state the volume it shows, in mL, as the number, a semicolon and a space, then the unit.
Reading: 23.5; mL
